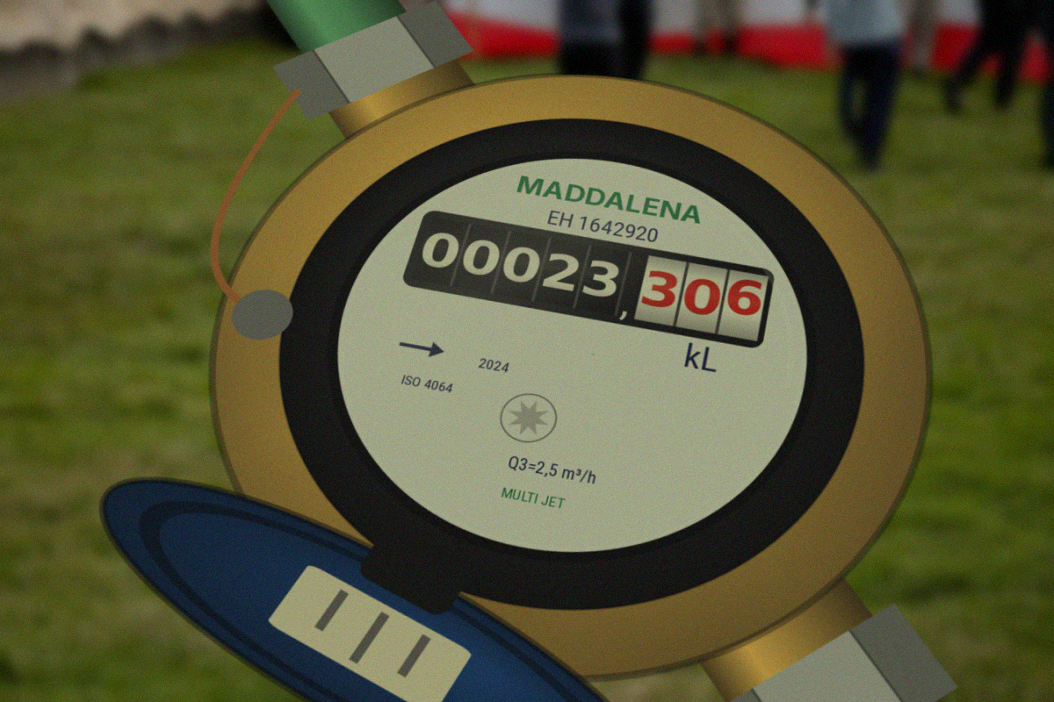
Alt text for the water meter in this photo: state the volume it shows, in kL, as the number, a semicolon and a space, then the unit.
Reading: 23.306; kL
